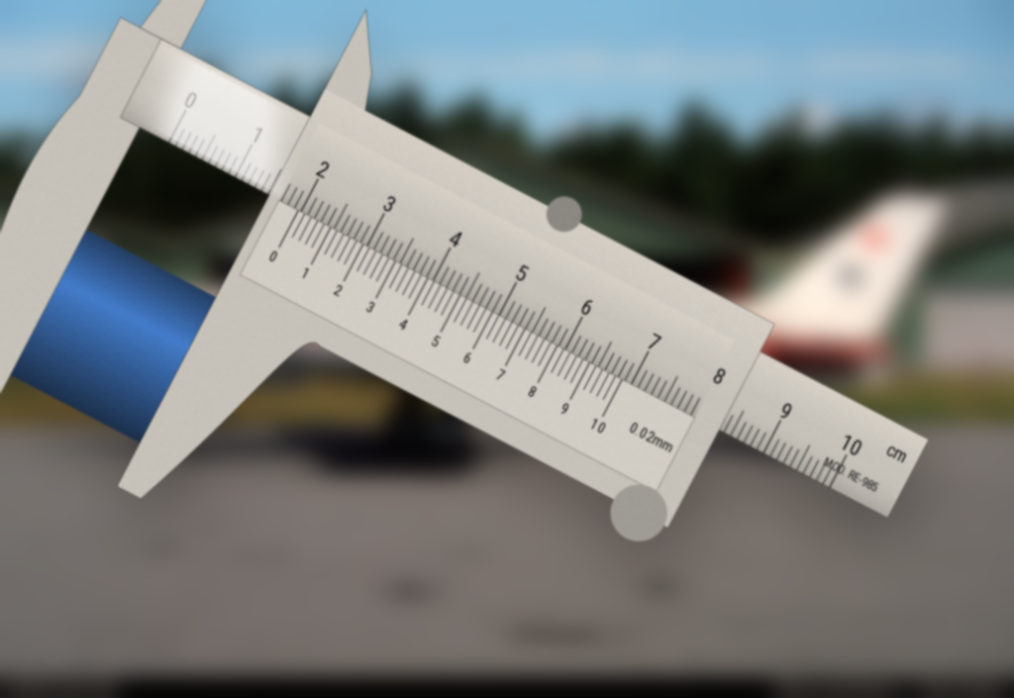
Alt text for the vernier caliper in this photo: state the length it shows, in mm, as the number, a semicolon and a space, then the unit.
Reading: 19.6; mm
